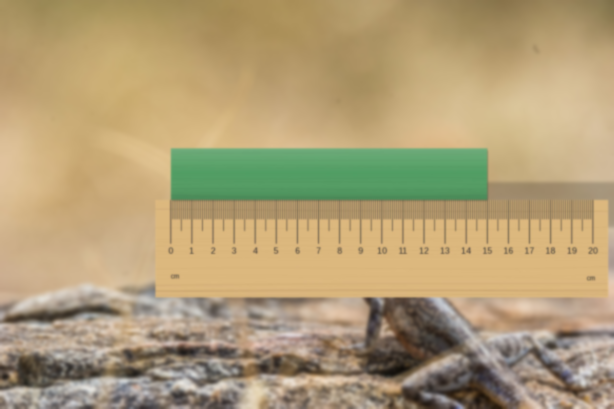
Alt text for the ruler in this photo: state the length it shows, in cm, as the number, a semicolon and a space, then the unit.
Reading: 15; cm
